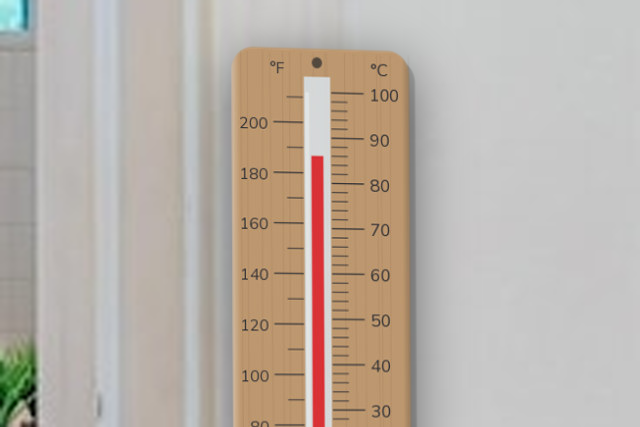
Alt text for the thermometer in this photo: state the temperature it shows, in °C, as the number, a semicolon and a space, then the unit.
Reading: 86; °C
